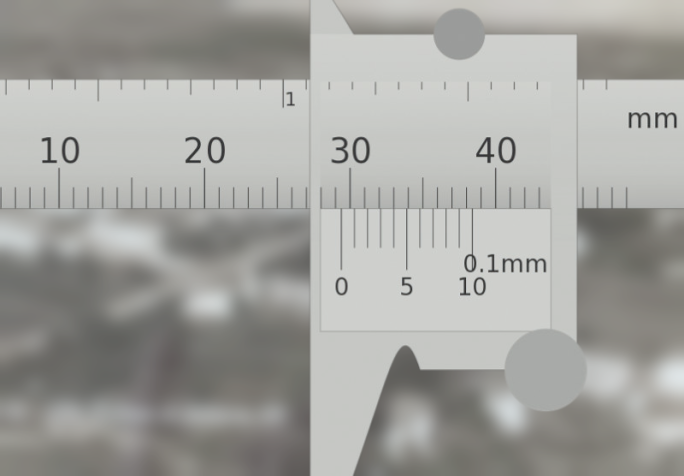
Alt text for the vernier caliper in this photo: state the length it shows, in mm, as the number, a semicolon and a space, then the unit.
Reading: 29.4; mm
